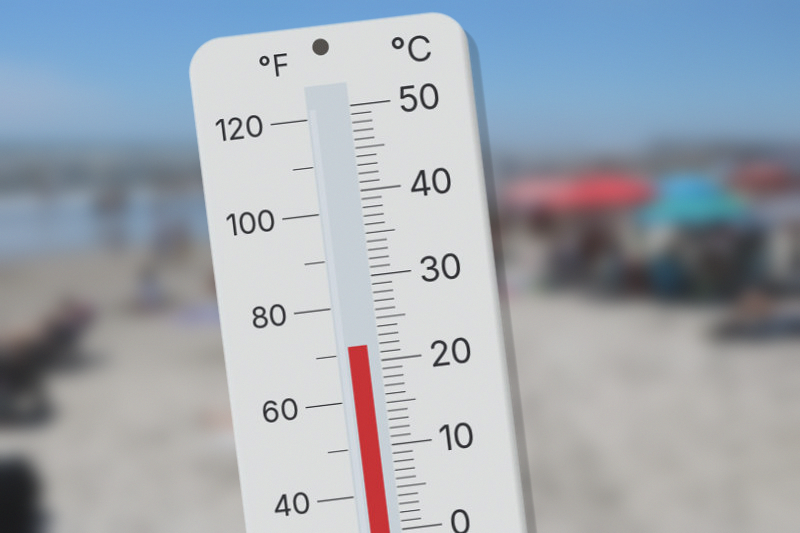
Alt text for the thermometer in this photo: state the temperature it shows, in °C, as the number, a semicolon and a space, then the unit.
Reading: 22; °C
